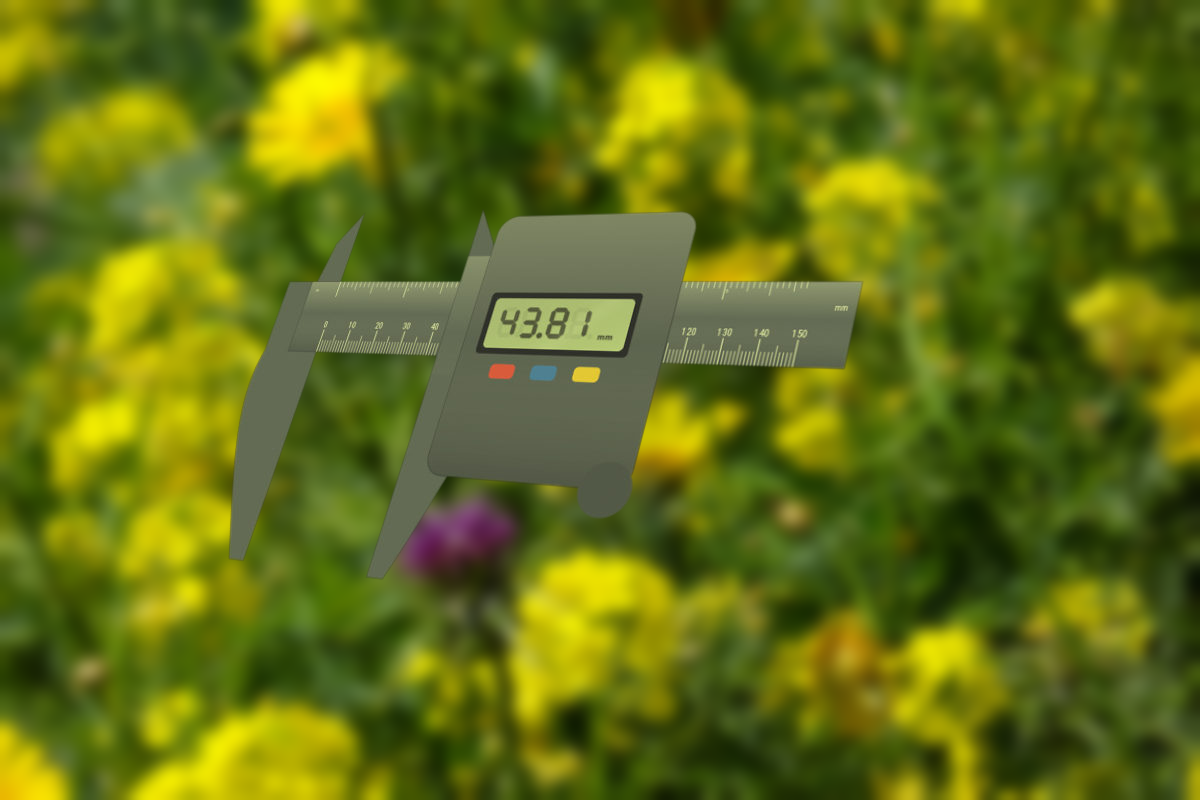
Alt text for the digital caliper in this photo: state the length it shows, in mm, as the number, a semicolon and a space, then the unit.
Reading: 43.81; mm
